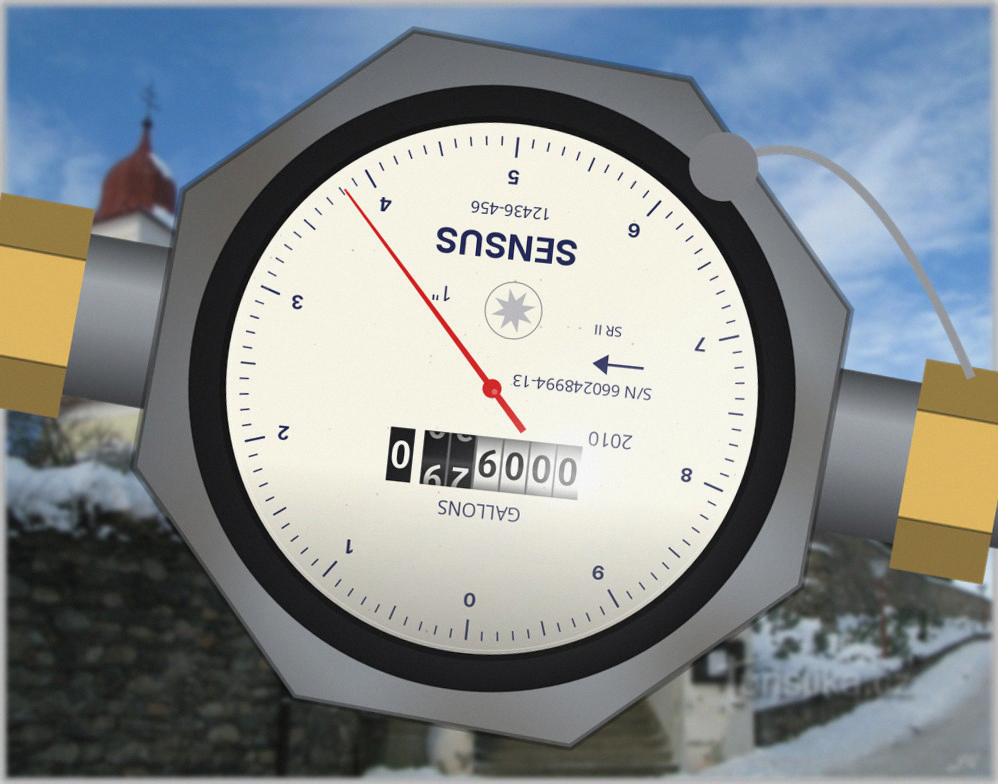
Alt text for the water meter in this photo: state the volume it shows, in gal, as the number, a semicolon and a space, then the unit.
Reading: 9293.8; gal
